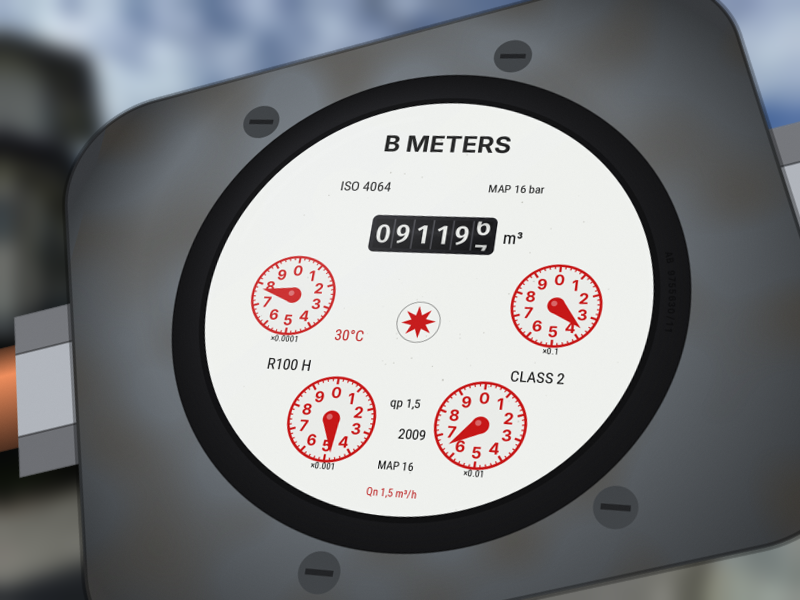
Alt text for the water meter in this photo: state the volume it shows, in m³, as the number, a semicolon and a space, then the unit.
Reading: 91196.3647; m³
